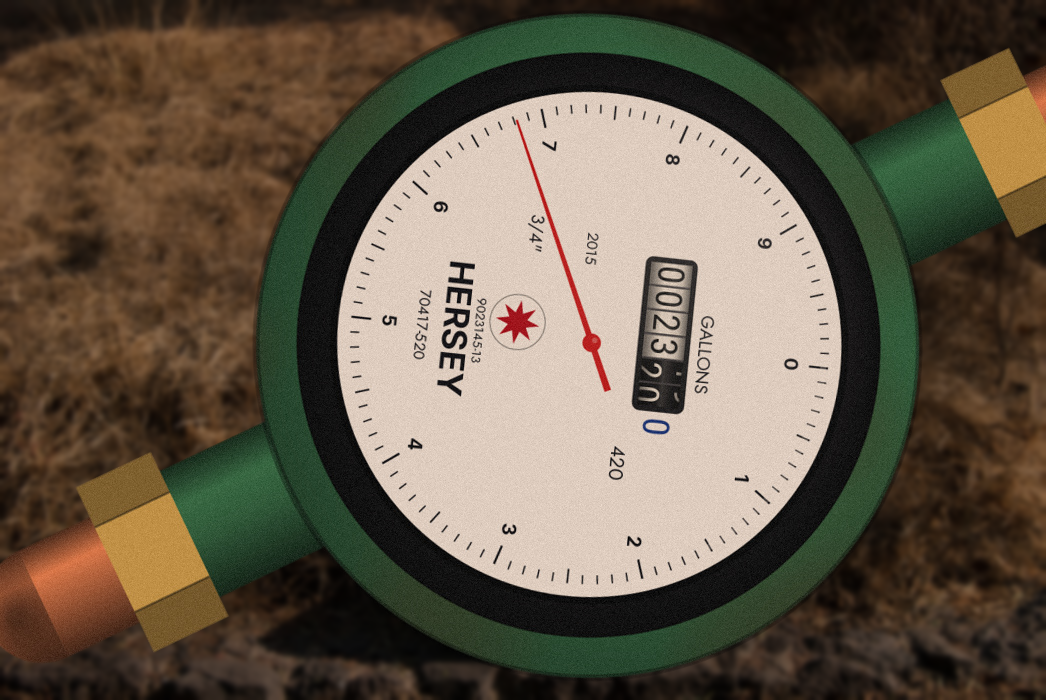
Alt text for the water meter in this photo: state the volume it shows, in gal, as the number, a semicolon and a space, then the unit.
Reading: 23196.8; gal
